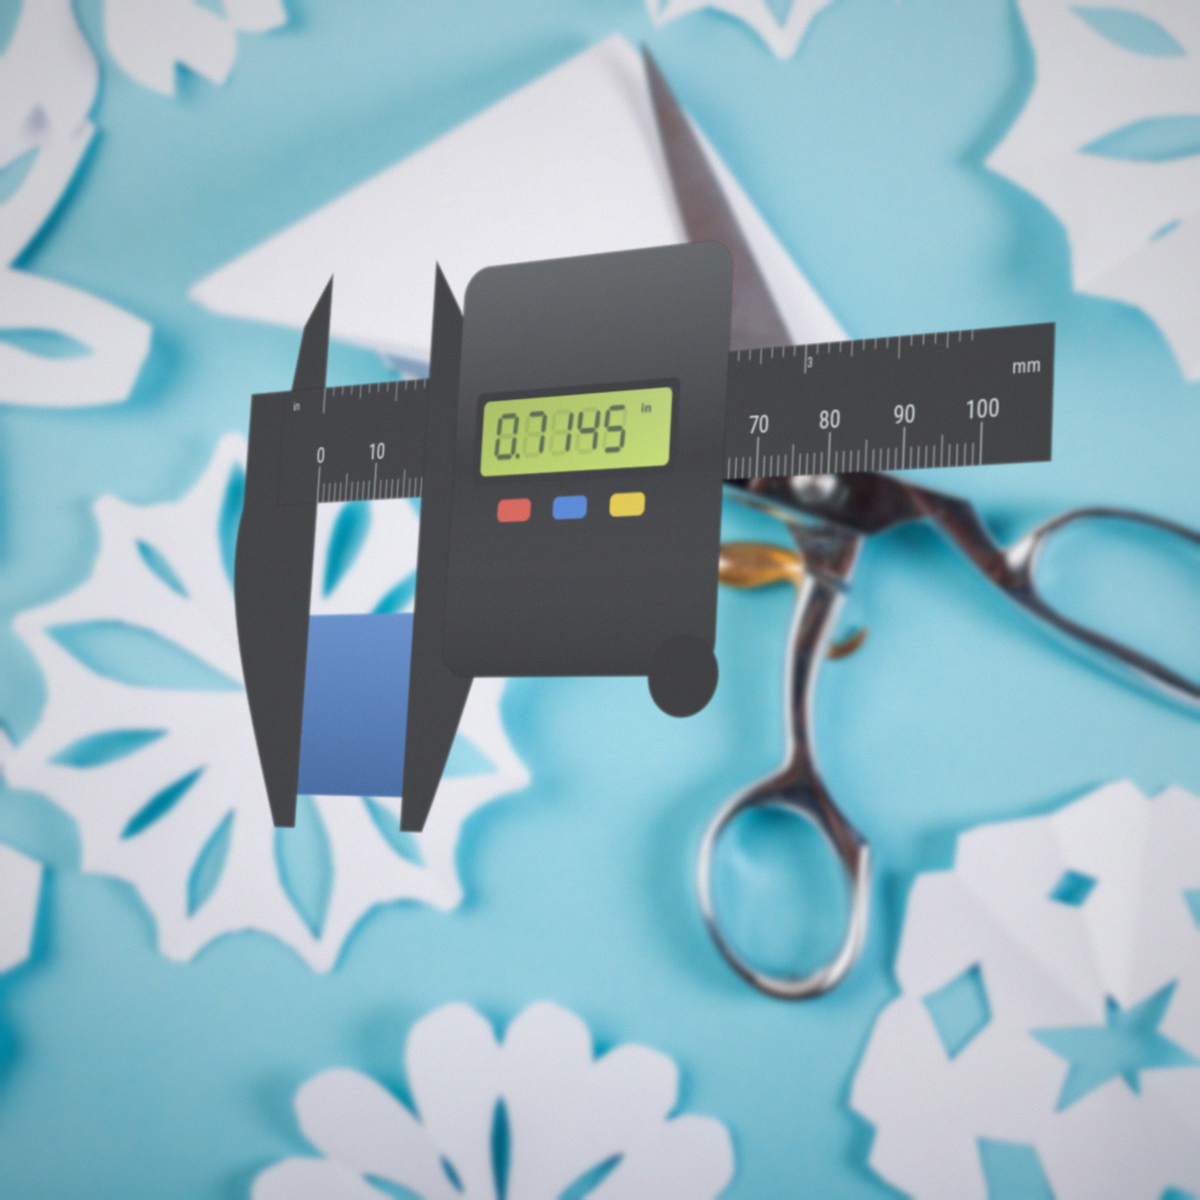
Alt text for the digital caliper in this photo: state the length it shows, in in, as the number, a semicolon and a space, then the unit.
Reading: 0.7145; in
